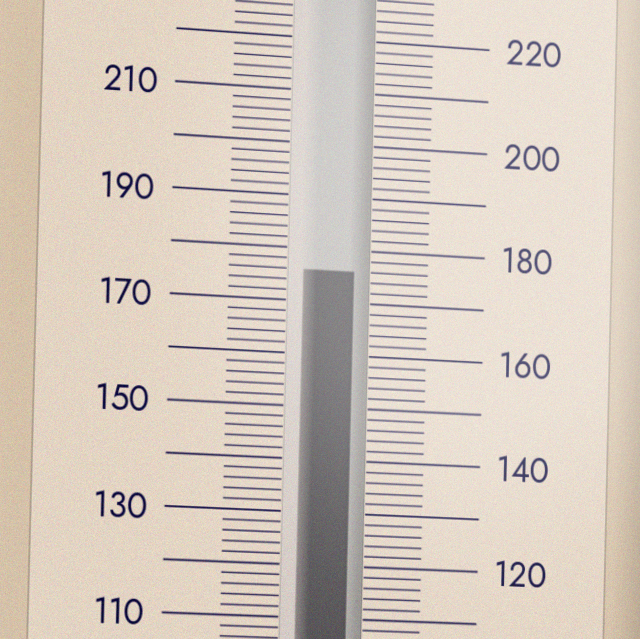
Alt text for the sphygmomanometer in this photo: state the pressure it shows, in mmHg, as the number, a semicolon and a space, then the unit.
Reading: 176; mmHg
